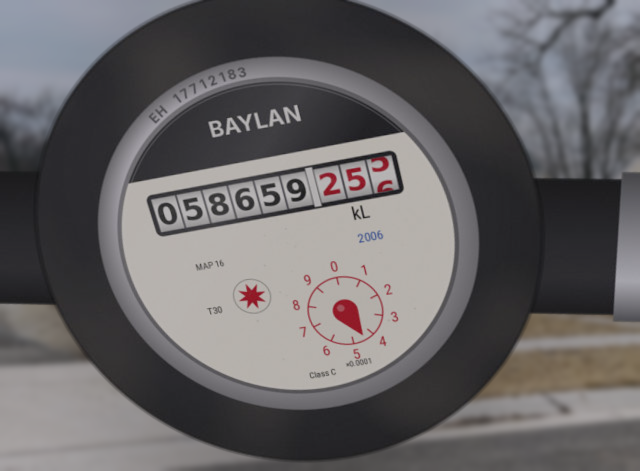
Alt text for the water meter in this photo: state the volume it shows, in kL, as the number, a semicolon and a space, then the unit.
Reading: 58659.2554; kL
